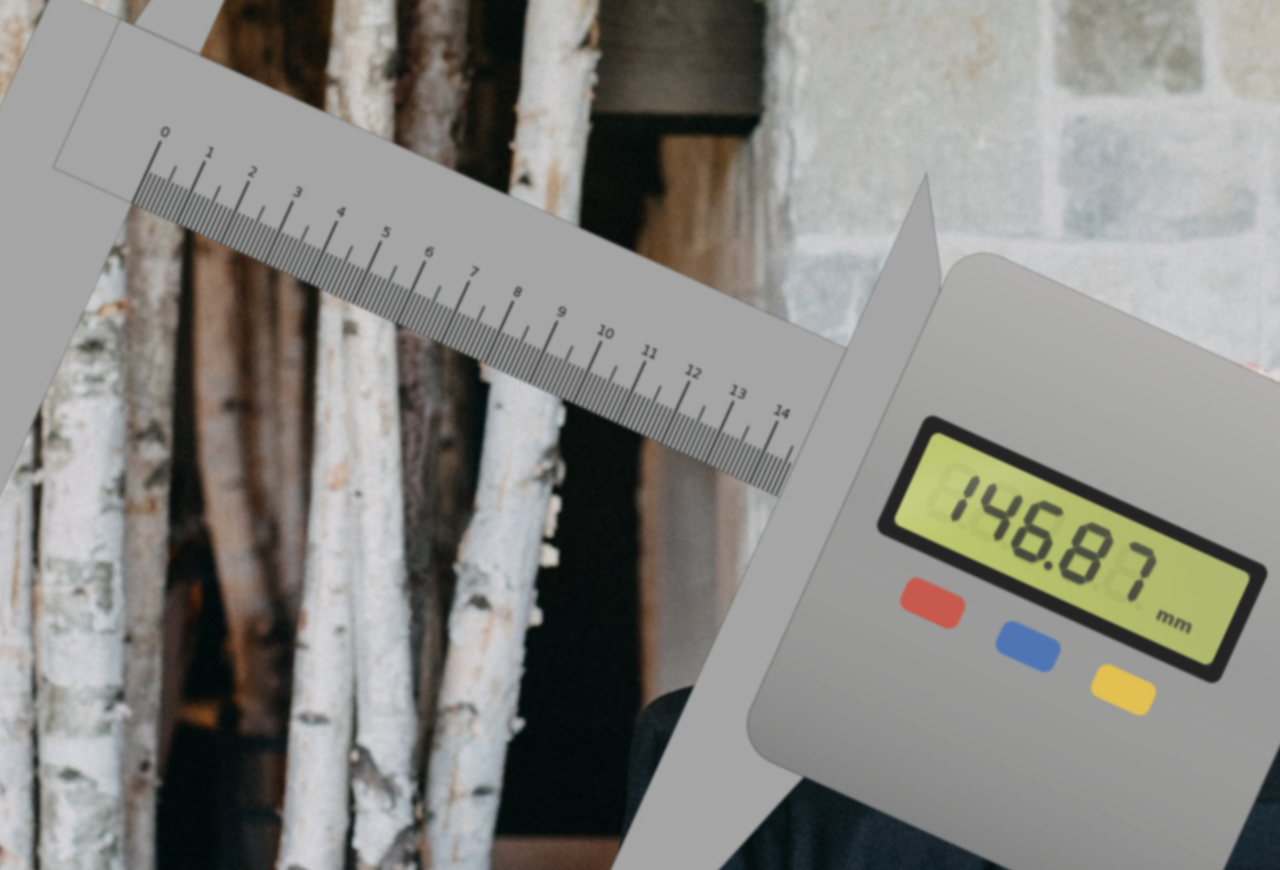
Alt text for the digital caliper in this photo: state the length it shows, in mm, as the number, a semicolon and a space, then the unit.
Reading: 146.87; mm
